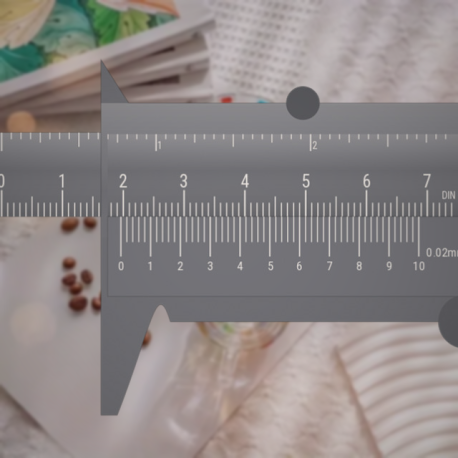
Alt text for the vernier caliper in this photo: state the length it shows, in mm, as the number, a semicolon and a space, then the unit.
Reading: 19.6; mm
